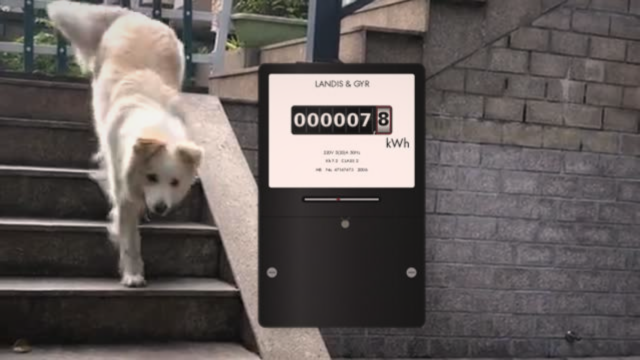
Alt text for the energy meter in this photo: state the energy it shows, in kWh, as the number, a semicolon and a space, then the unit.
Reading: 7.8; kWh
